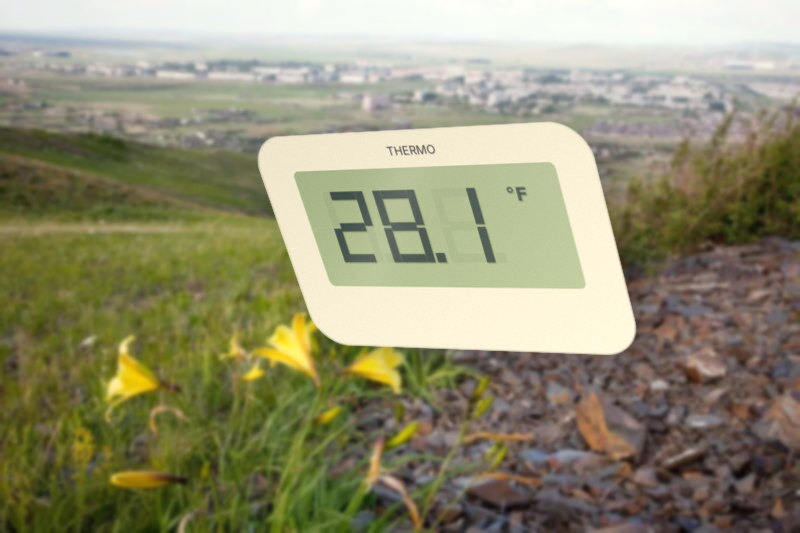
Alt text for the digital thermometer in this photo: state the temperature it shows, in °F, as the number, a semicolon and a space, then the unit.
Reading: 28.1; °F
